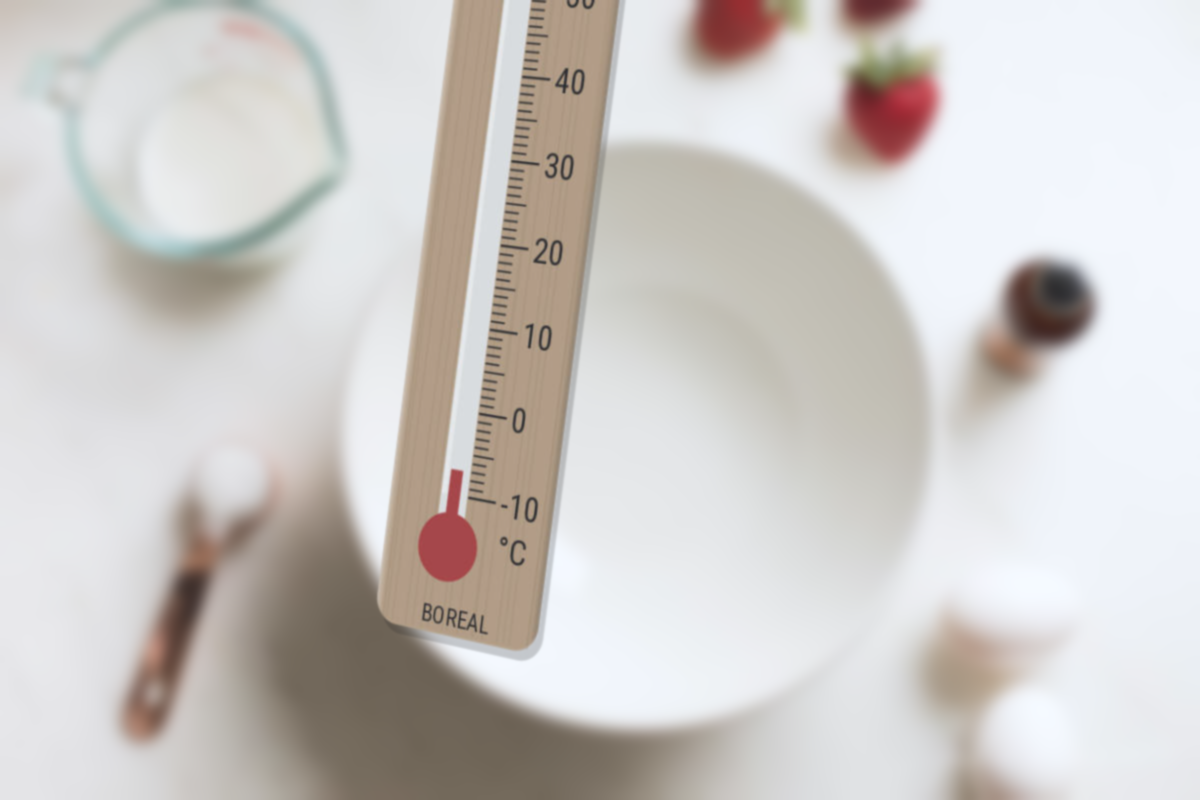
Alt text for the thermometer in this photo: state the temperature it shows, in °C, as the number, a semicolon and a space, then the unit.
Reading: -7; °C
